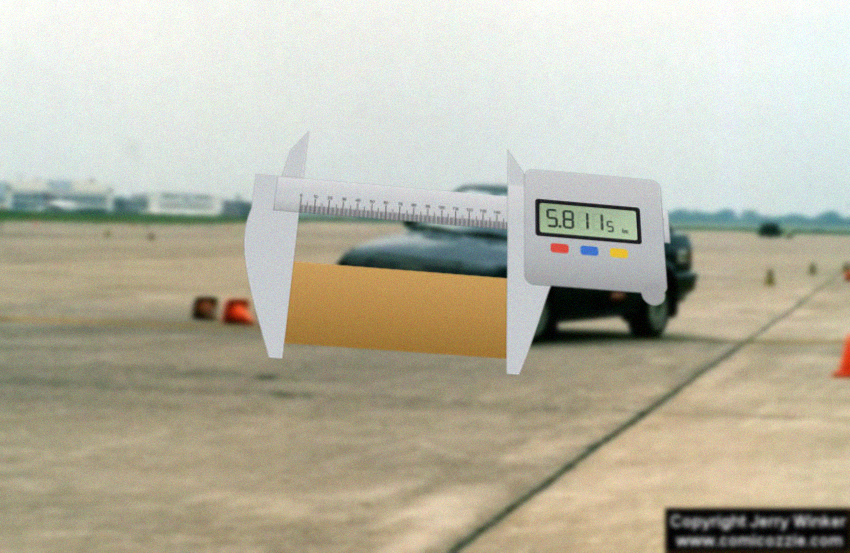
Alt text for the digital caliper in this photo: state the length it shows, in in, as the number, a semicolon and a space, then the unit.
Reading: 5.8115; in
